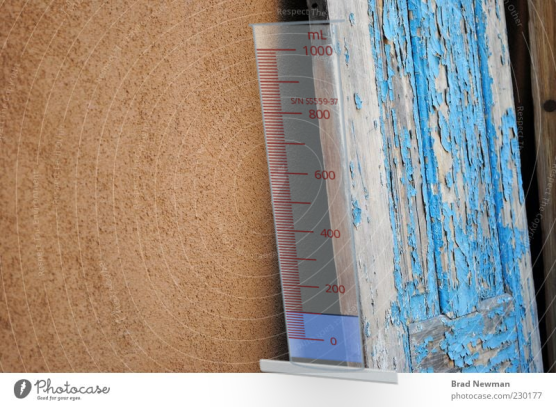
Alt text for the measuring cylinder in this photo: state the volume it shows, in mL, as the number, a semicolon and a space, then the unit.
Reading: 100; mL
